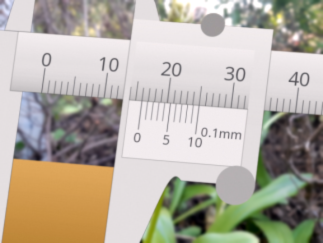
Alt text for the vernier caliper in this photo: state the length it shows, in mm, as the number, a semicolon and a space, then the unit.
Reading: 16.0; mm
